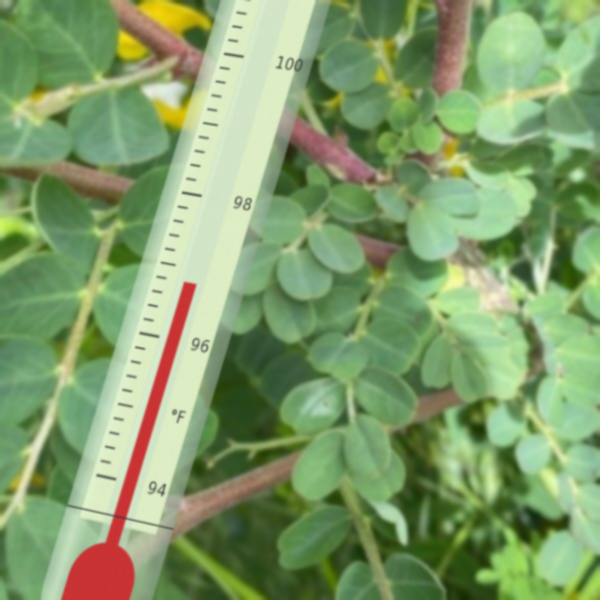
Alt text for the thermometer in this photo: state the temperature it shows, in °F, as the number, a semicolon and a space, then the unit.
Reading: 96.8; °F
